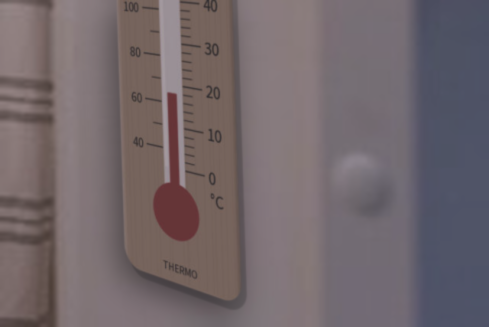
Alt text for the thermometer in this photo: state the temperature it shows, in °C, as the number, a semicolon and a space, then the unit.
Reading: 18; °C
